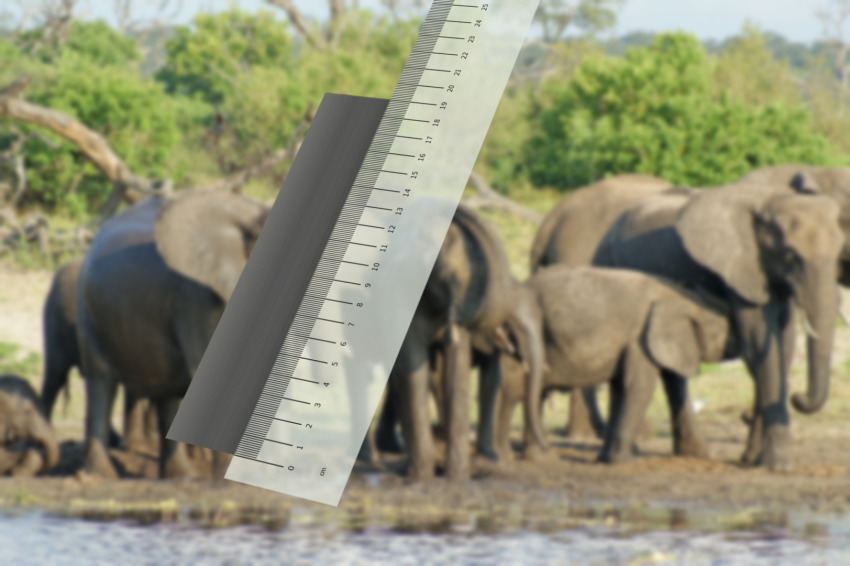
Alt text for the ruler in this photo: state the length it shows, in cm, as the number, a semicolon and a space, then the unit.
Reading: 19; cm
